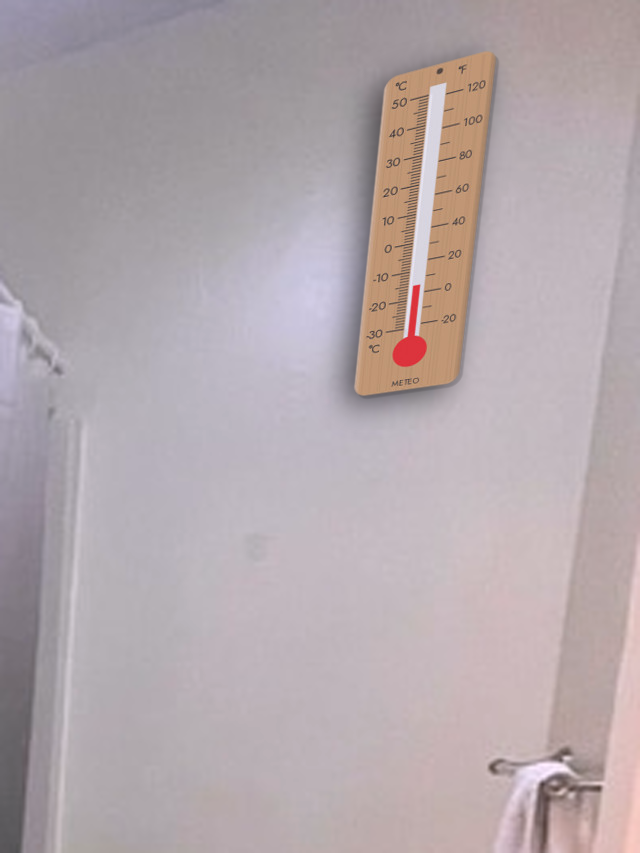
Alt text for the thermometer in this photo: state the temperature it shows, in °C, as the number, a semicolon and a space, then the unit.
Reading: -15; °C
